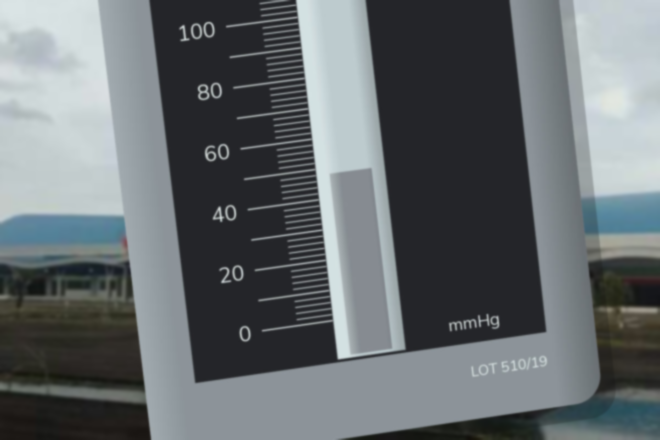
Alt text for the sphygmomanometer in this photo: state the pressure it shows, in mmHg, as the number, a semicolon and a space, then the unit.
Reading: 48; mmHg
